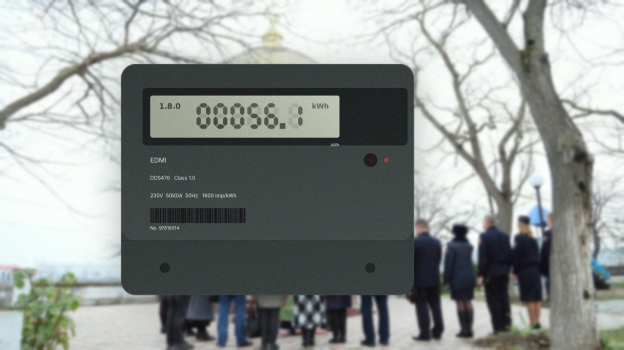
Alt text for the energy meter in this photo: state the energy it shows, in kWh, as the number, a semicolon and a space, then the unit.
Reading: 56.1; kWh
